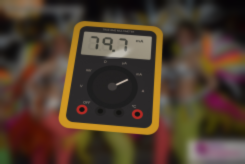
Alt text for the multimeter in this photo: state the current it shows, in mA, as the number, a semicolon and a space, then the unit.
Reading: 79.7; mA
